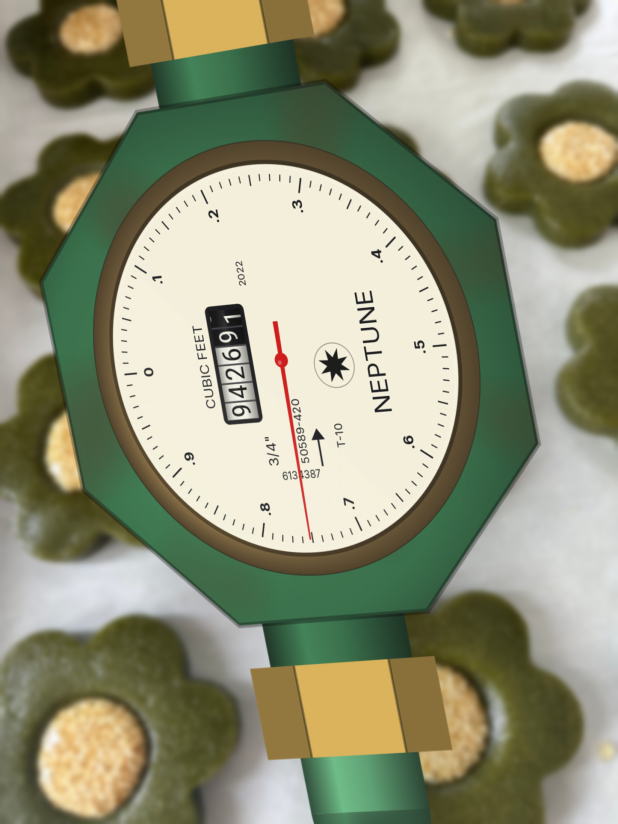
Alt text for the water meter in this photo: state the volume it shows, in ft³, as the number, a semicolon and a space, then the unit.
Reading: 942690.75; ft³
